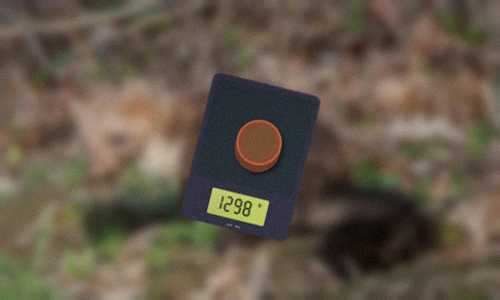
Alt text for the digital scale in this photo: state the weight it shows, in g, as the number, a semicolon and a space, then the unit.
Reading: 1298; g
